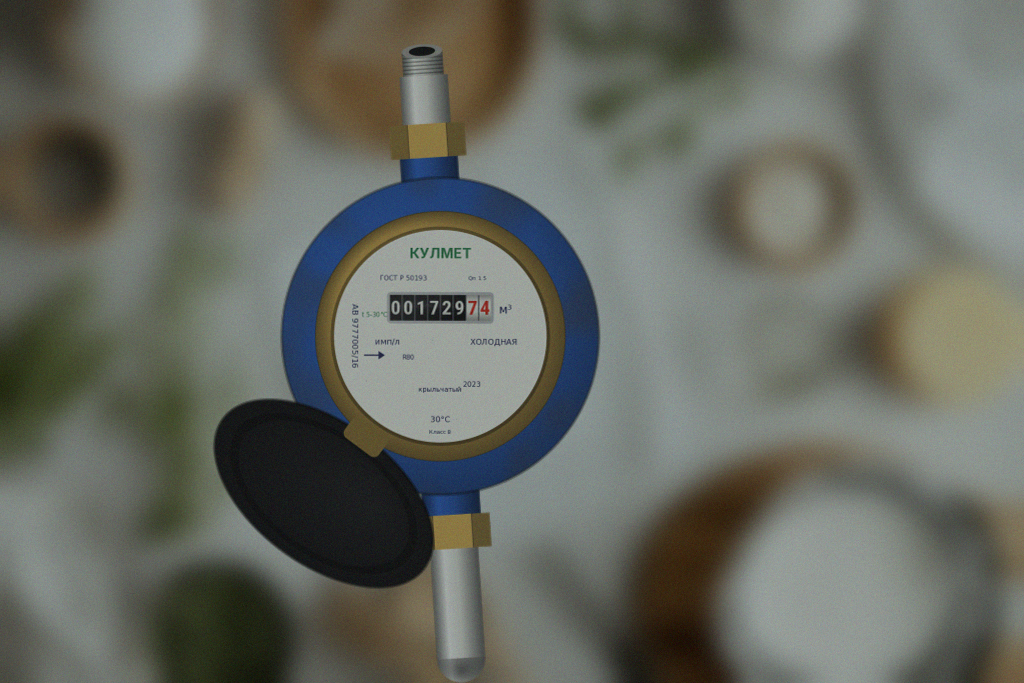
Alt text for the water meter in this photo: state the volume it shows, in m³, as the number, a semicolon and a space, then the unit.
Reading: 1729.74; m³
